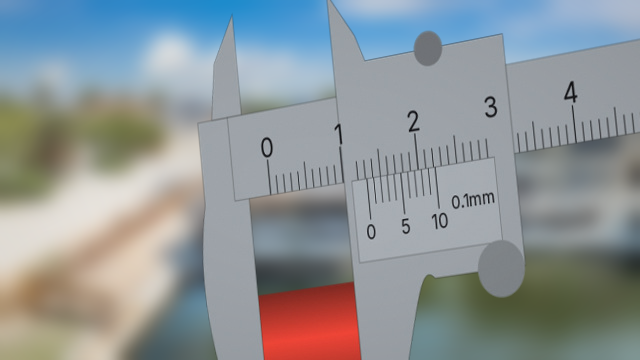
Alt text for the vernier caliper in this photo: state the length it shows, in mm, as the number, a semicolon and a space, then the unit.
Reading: 13.2; mm
